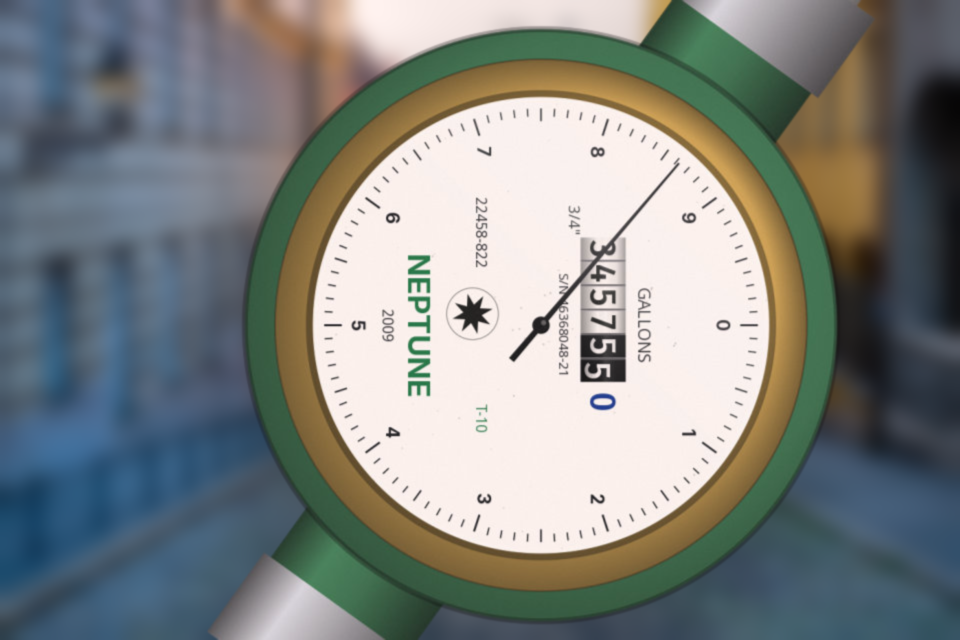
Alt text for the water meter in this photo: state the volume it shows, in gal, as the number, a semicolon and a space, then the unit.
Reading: 3457548.6; gal
